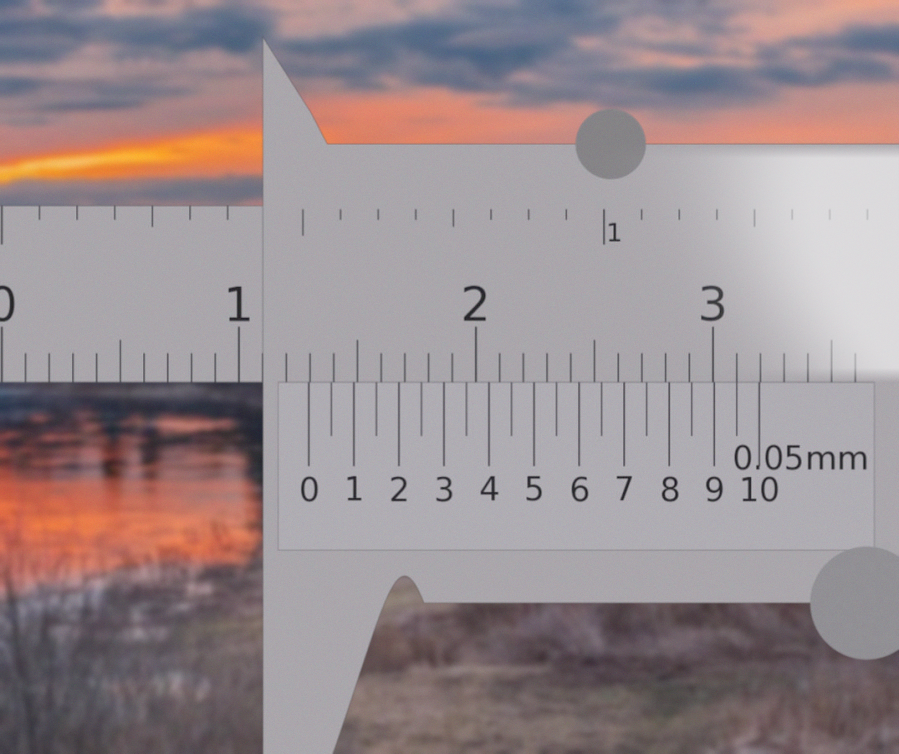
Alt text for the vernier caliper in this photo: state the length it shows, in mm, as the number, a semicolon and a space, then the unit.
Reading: 12.95; mm
